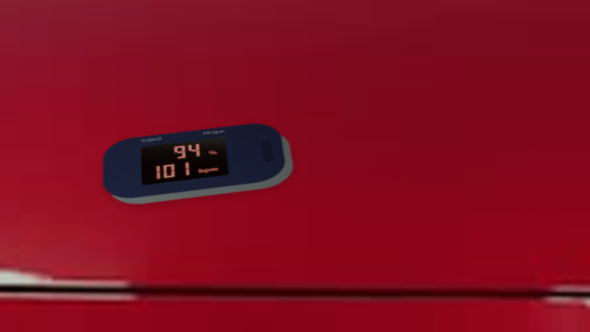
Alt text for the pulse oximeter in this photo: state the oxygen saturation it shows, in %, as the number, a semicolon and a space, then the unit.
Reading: 94; %
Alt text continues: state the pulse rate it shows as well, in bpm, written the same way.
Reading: 101; bpm
